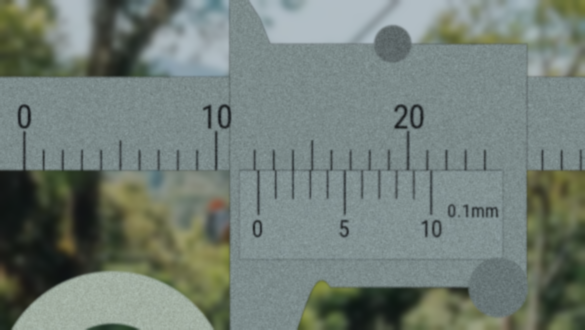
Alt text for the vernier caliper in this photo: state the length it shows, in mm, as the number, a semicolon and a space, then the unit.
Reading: 12.2; mm
